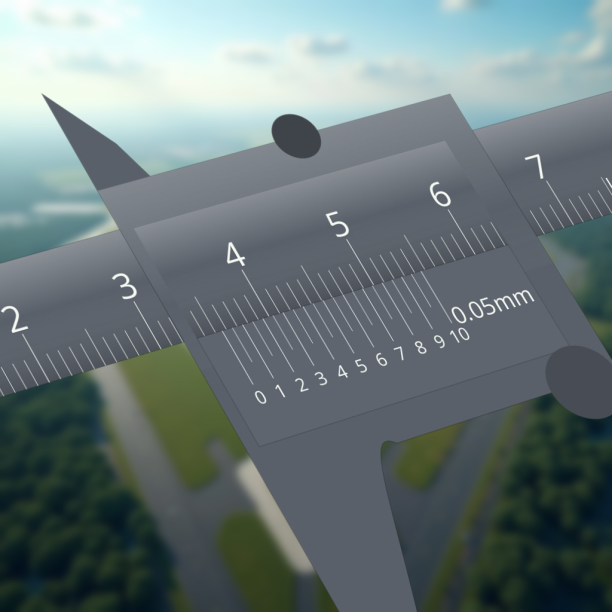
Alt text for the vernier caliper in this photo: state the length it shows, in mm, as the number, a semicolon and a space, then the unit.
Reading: 35.6; mm
